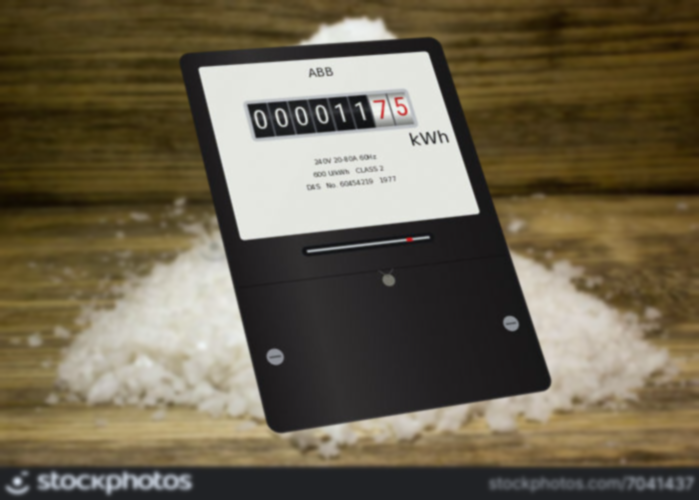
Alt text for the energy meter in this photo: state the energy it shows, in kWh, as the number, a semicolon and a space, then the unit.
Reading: 11.75; kWh
